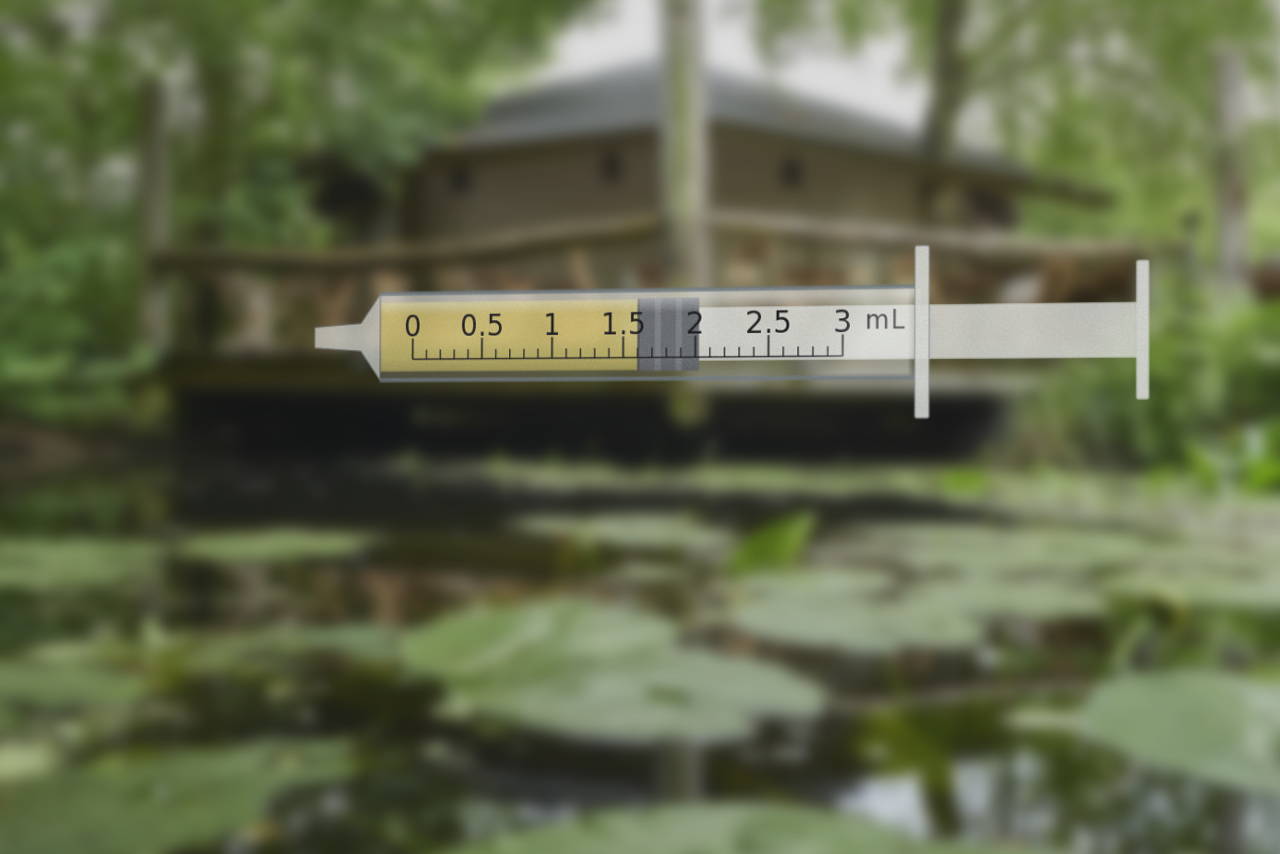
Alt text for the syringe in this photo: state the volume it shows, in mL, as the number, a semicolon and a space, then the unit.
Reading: 1.6; mL
